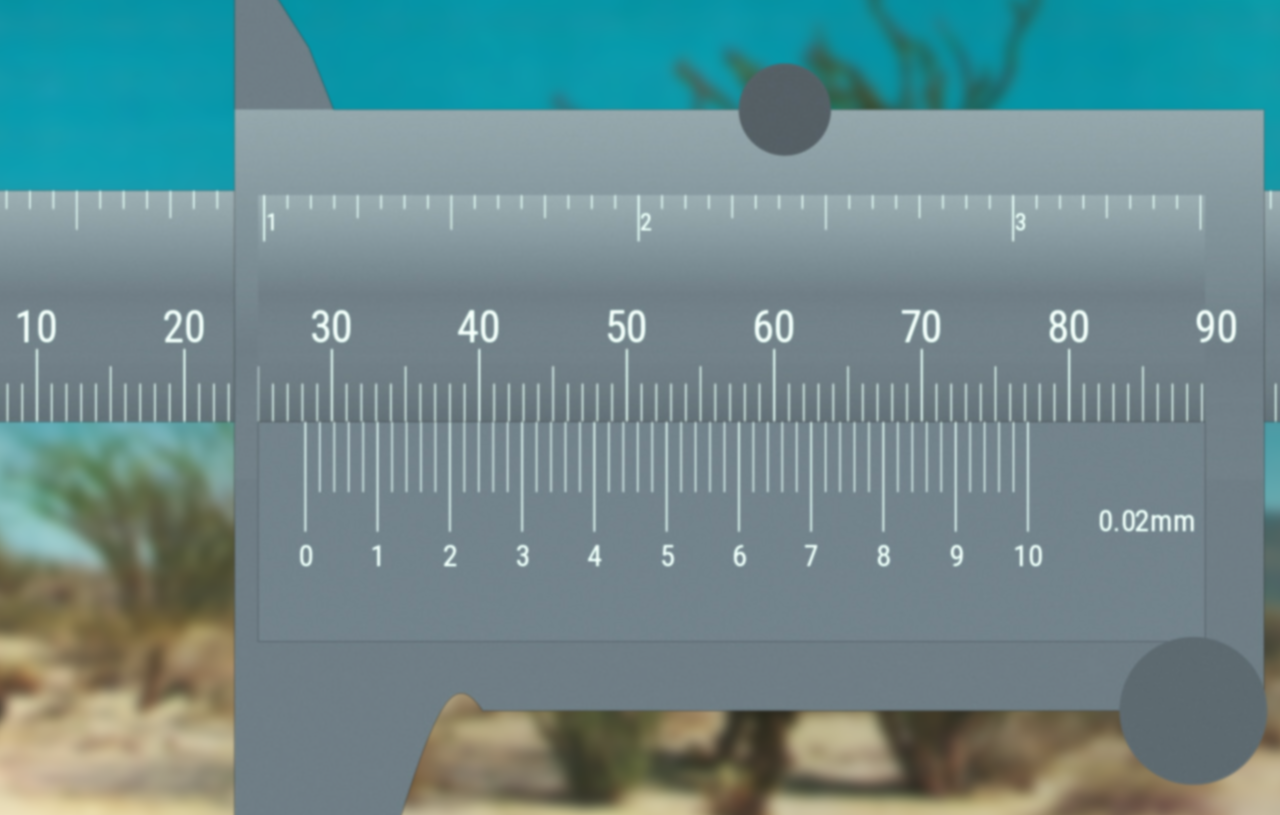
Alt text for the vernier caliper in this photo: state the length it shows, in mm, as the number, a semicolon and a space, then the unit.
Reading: 28.2; mm
